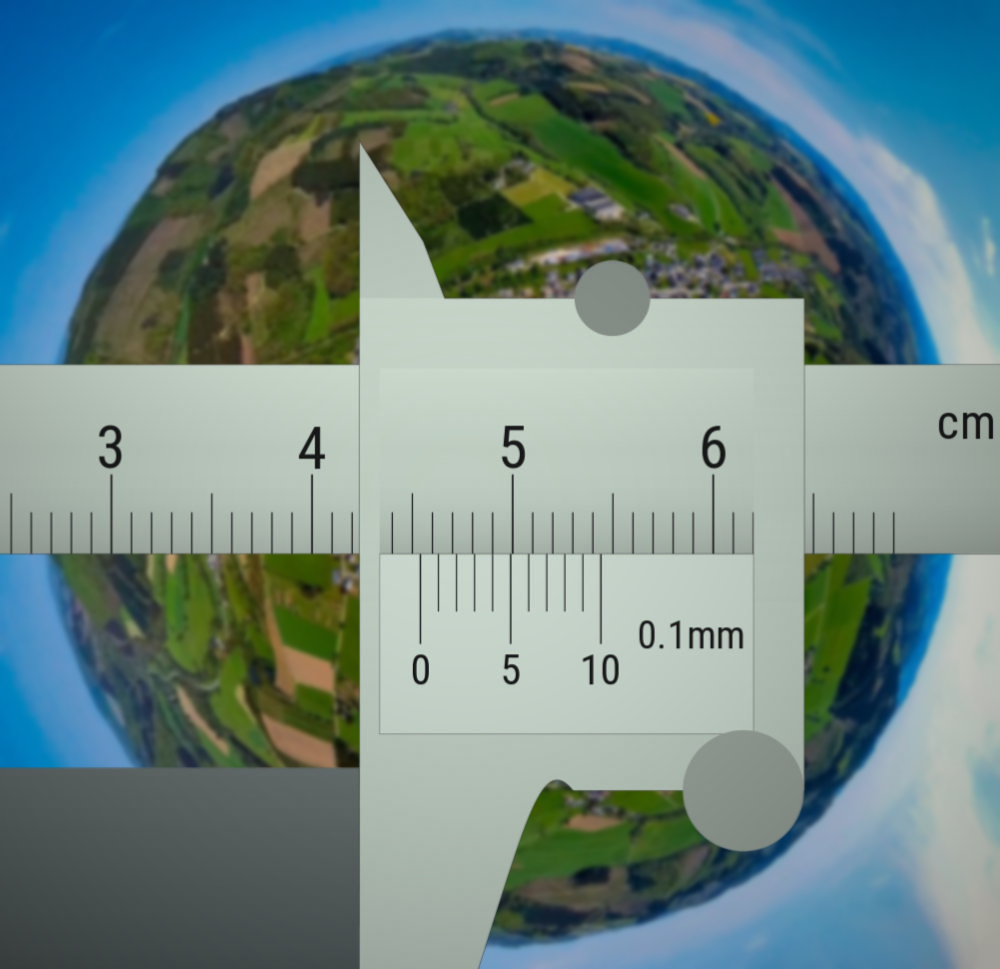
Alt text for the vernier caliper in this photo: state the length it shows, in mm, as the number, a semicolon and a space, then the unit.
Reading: 45.4; mm
